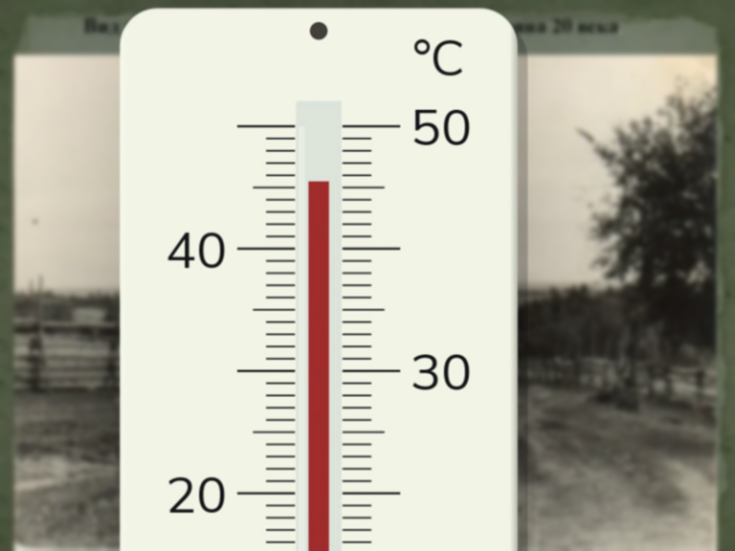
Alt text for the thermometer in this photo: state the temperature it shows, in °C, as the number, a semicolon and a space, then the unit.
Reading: 45.5; °C
